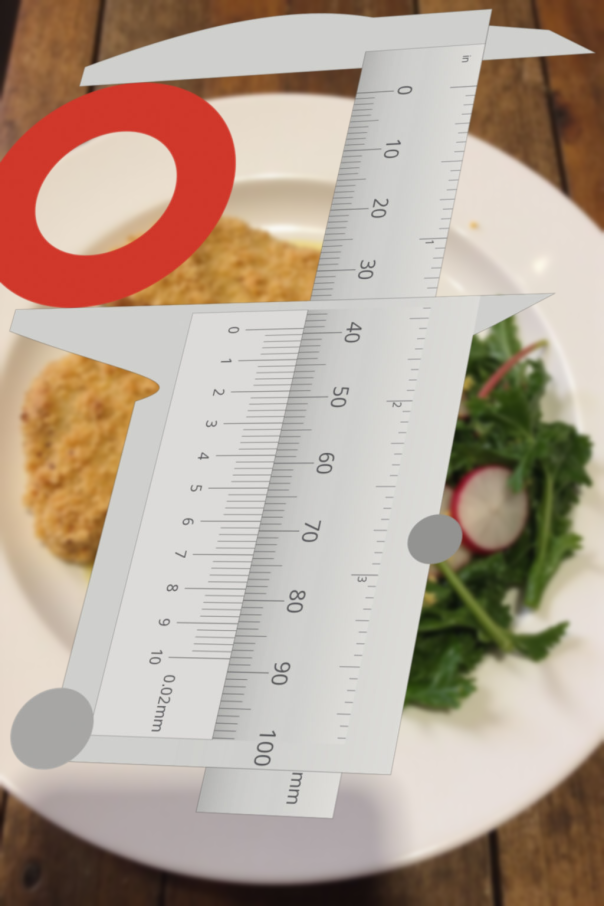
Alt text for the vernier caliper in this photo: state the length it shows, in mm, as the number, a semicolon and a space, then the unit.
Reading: 39.2; mm
